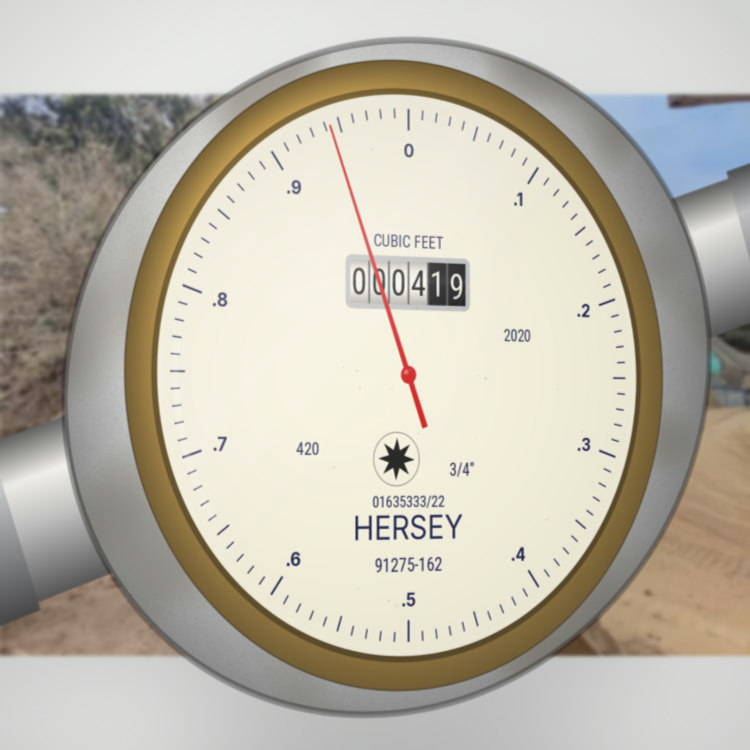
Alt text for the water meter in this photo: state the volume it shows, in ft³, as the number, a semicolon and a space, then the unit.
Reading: 418.94; ft³
